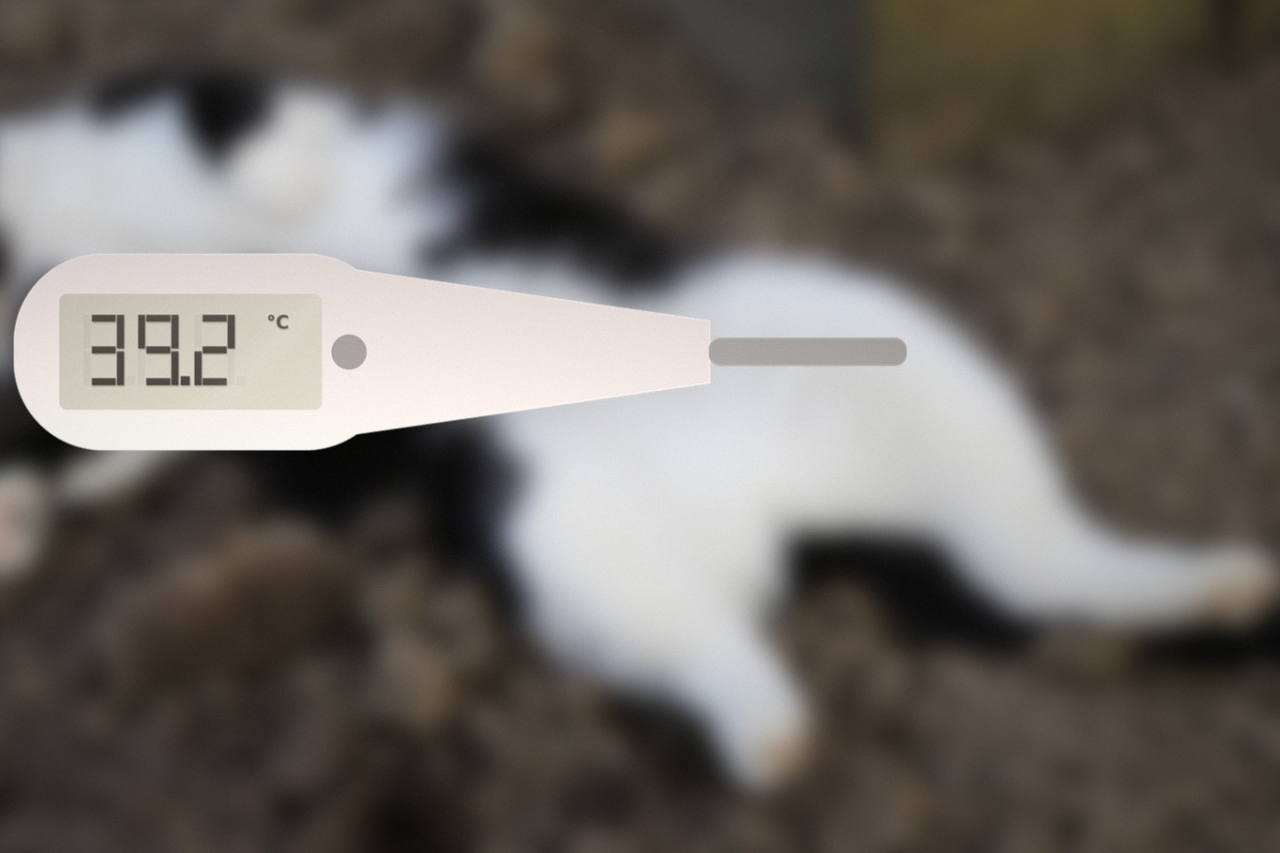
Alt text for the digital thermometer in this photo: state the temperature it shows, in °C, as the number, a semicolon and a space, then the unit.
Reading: 39.2; °C
